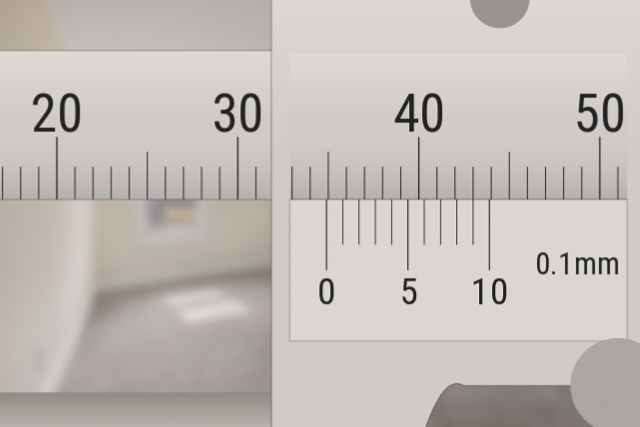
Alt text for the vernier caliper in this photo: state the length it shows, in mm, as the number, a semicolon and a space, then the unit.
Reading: 34.9; mm
